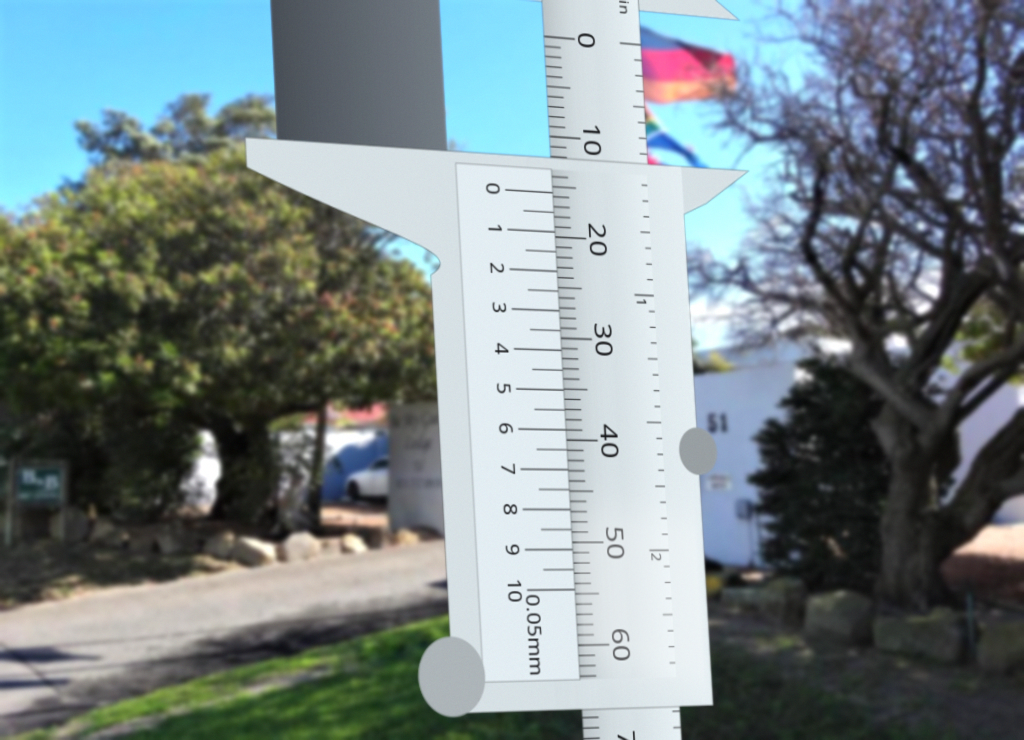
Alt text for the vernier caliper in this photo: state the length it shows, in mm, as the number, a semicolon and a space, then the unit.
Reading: 15.6; mm
